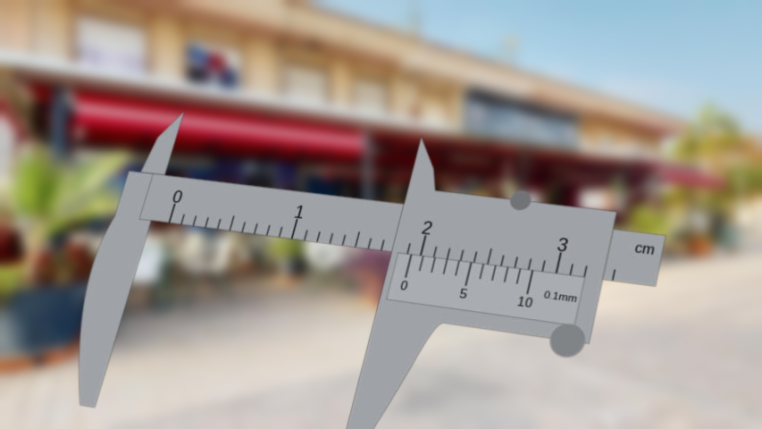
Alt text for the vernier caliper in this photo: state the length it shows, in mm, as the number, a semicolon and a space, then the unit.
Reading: 19.3; mm
